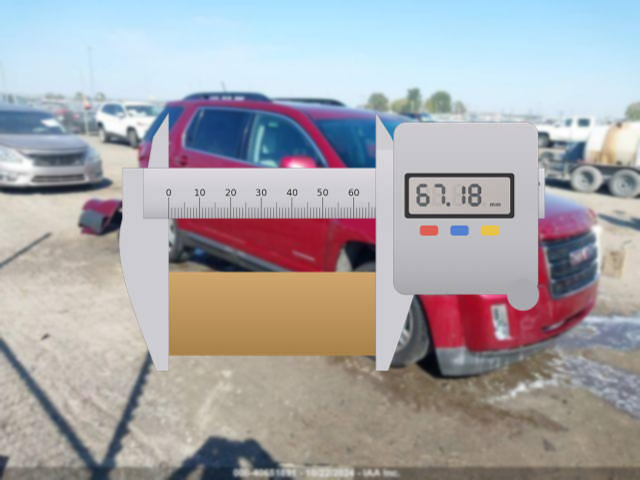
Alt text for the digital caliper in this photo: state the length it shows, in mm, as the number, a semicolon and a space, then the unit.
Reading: 67.18; mm
